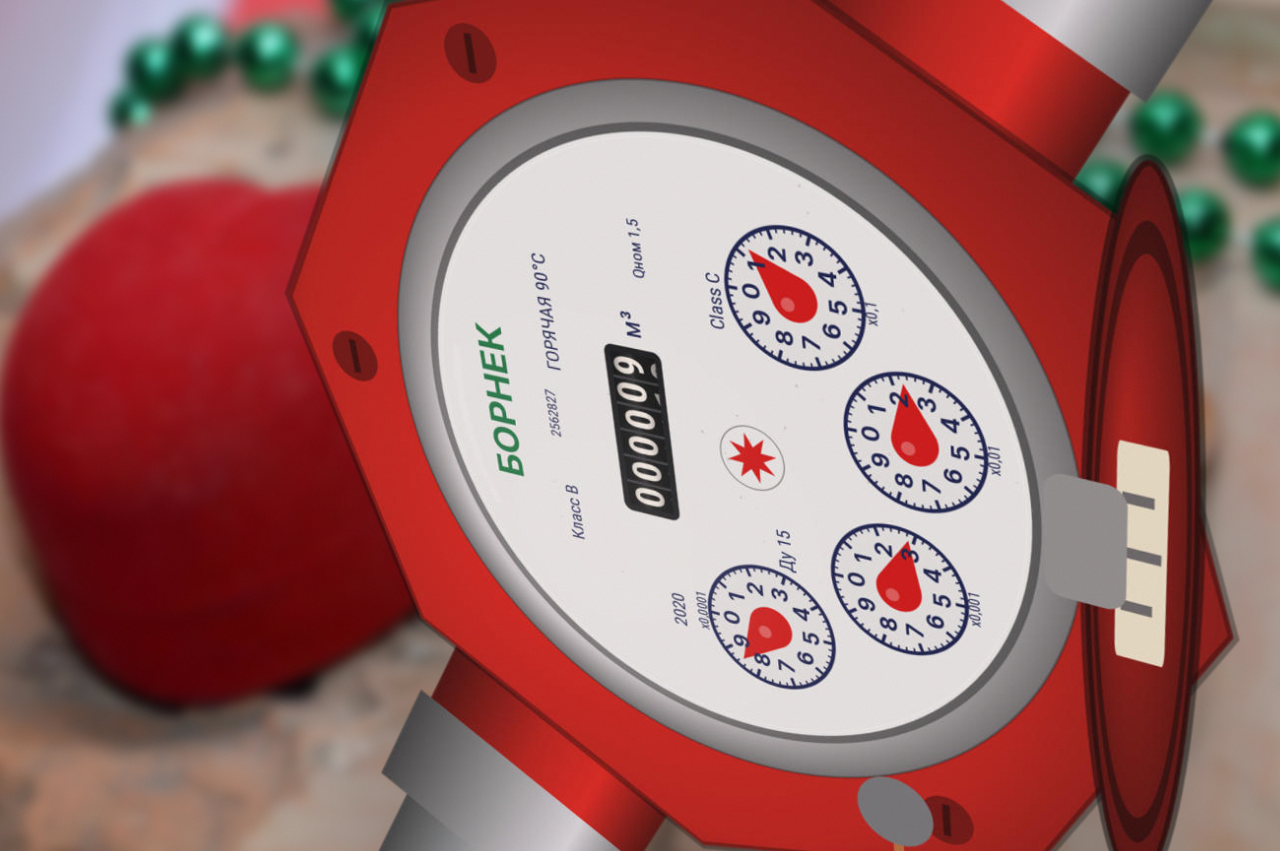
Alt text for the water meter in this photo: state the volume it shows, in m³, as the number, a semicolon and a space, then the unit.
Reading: 9.1228; m³
